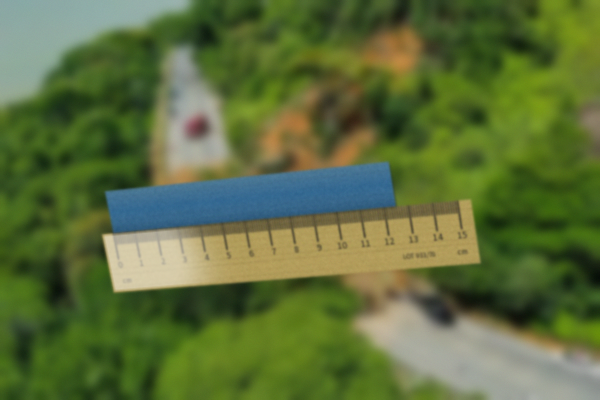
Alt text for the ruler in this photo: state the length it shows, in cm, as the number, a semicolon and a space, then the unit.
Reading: 12.5; cm
